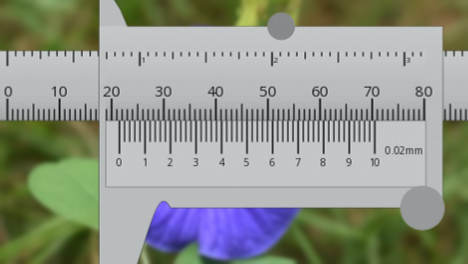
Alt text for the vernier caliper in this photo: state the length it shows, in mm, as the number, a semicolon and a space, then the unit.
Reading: 21.5; mm
